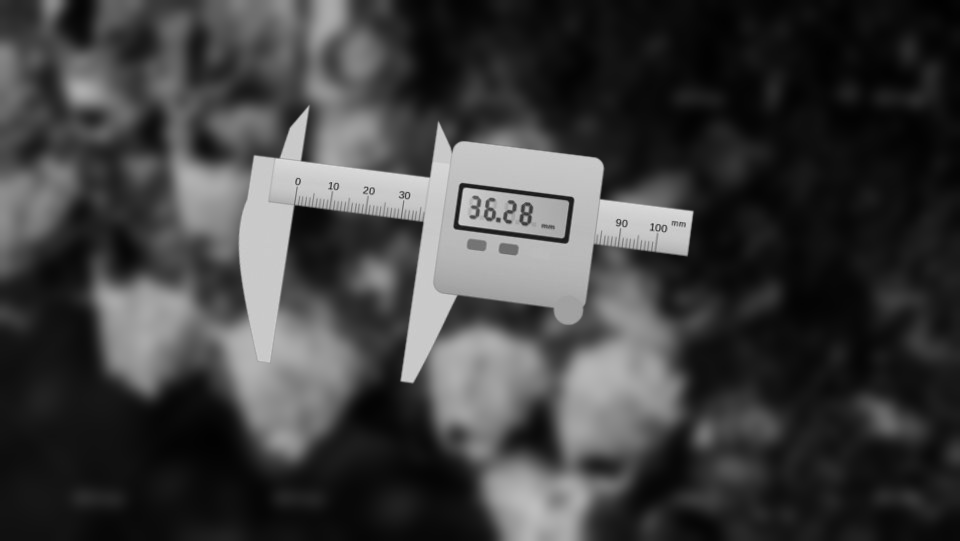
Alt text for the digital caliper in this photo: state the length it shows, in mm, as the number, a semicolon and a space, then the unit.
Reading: 36.28; mm
